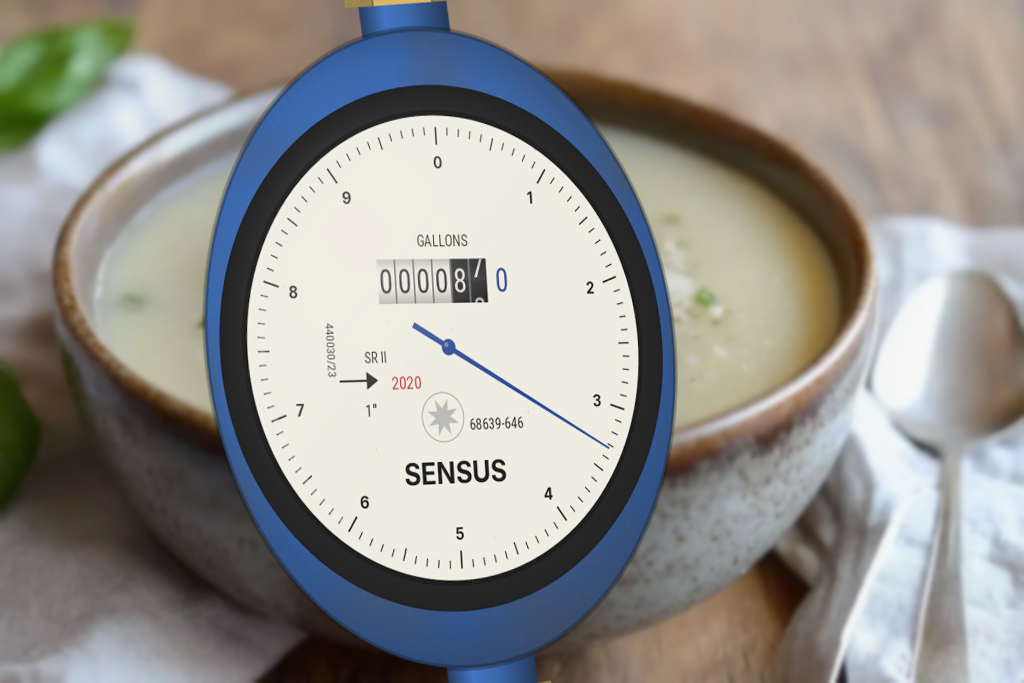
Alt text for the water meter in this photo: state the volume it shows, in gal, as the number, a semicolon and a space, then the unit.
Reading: 873.3; gal
